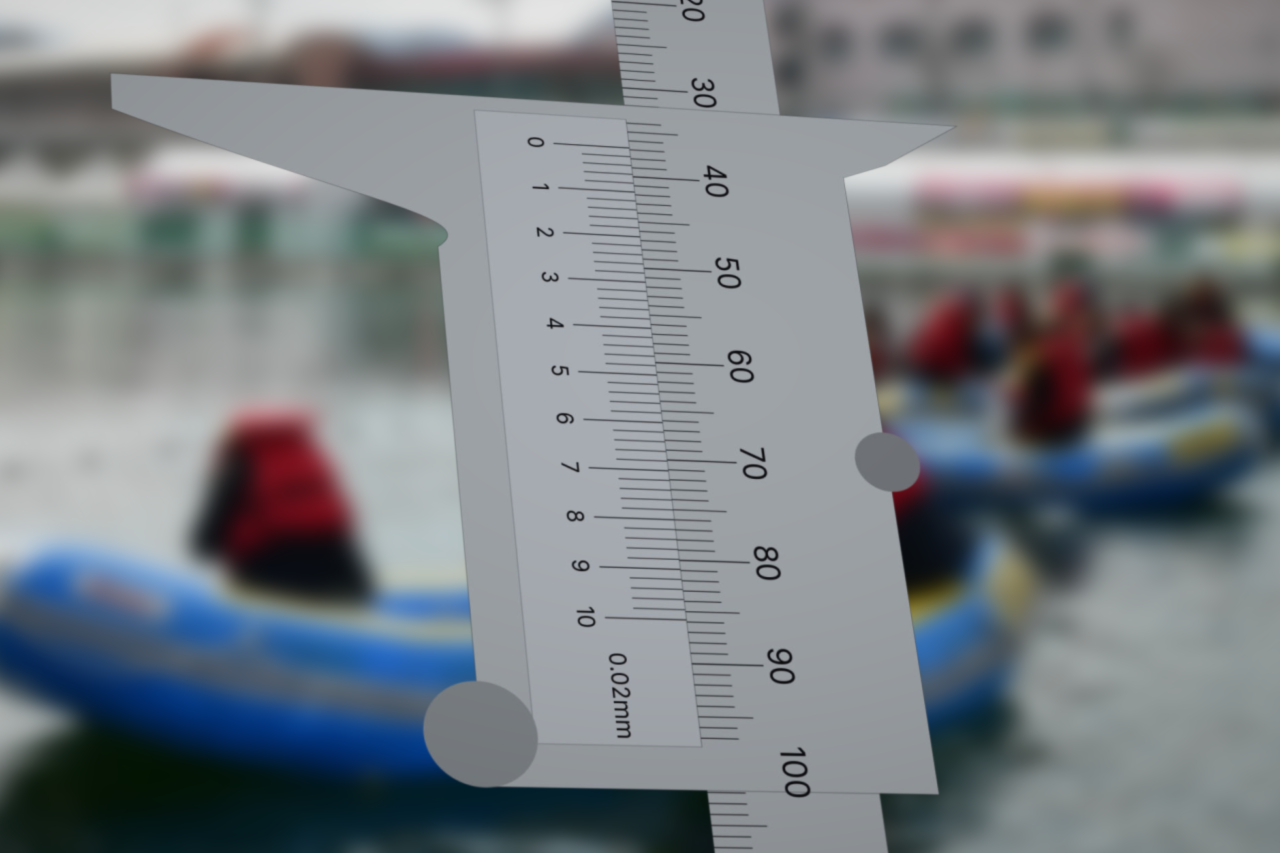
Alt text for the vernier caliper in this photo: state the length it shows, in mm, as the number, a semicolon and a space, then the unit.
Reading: 36.8; mm
